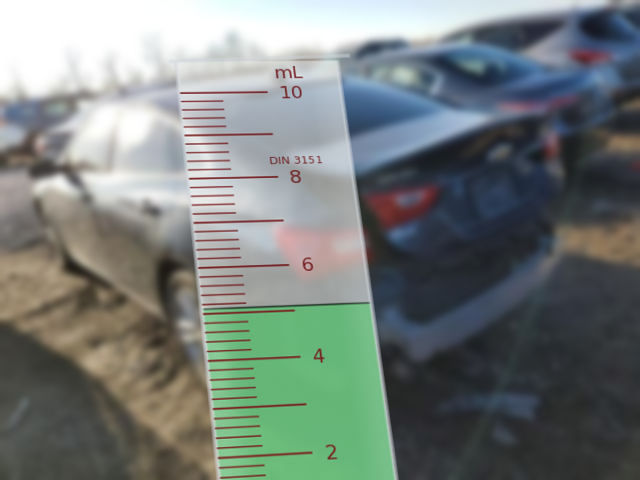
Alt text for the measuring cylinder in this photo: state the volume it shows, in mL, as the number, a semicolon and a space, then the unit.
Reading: 5.1; mL
